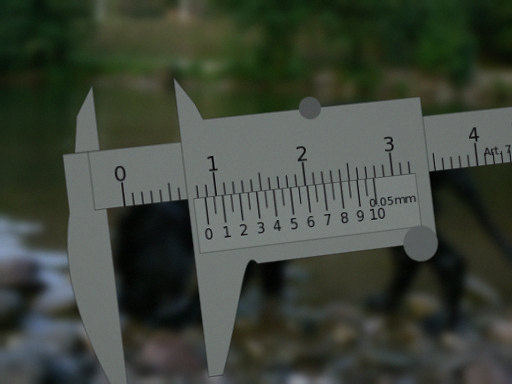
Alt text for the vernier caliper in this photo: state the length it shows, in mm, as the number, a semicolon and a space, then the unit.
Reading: 8.8; mm
